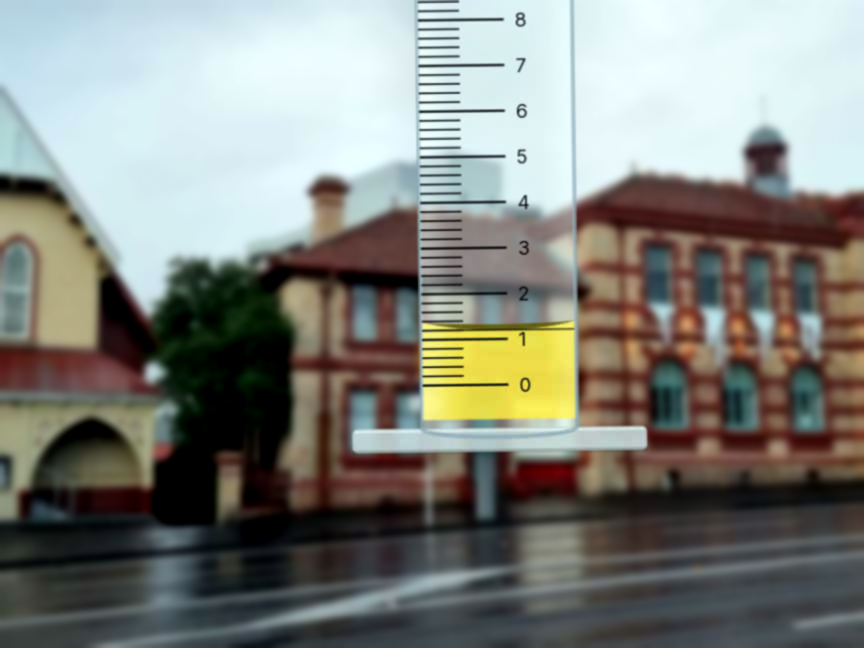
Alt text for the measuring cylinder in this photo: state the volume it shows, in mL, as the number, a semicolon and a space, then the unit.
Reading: 1.2; mL
